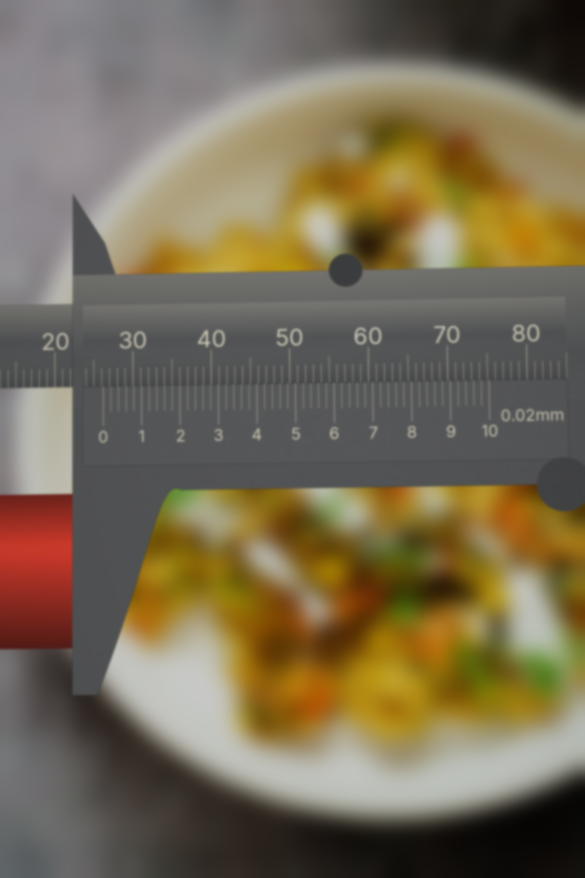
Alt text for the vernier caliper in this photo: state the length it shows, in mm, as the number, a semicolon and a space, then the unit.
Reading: 26.2; mm
